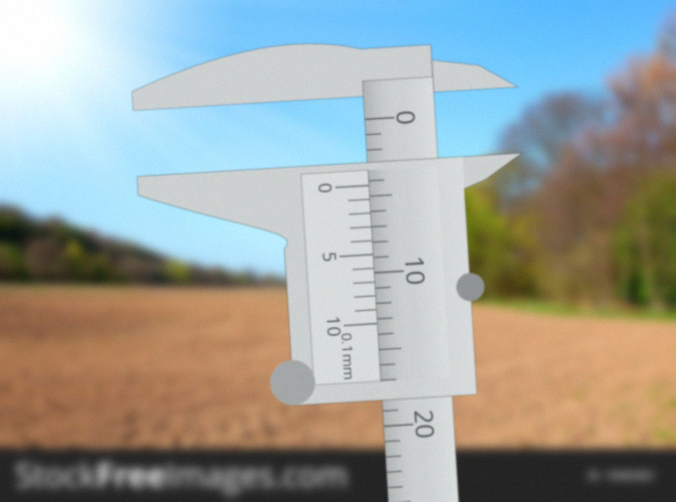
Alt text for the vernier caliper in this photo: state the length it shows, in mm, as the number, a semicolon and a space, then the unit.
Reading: 4.3; mm
